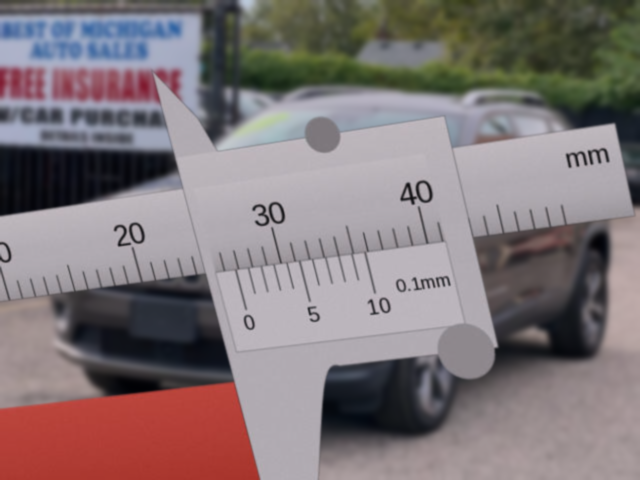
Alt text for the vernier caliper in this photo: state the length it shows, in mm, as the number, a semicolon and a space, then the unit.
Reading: 26.8; mm
